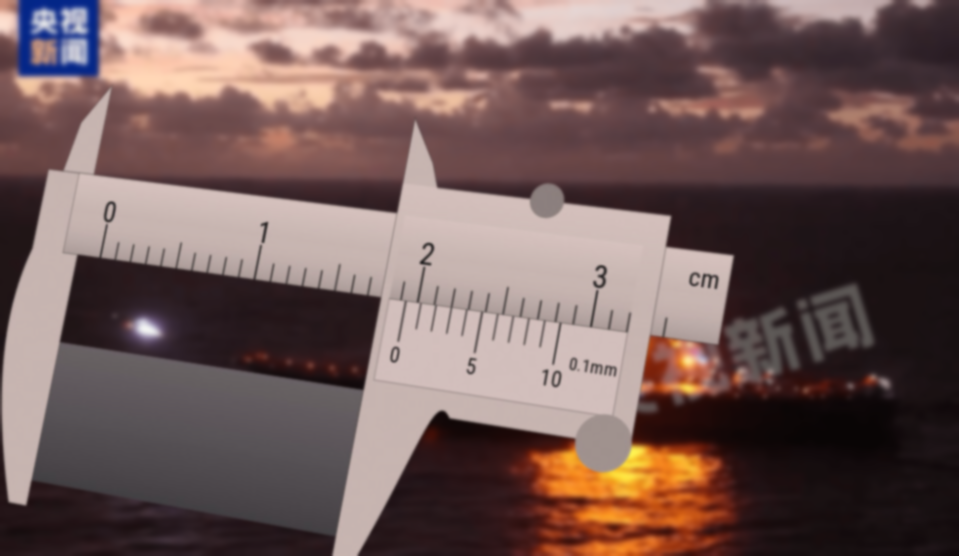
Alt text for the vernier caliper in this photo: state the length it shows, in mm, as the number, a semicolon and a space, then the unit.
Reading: 19.3; mm
